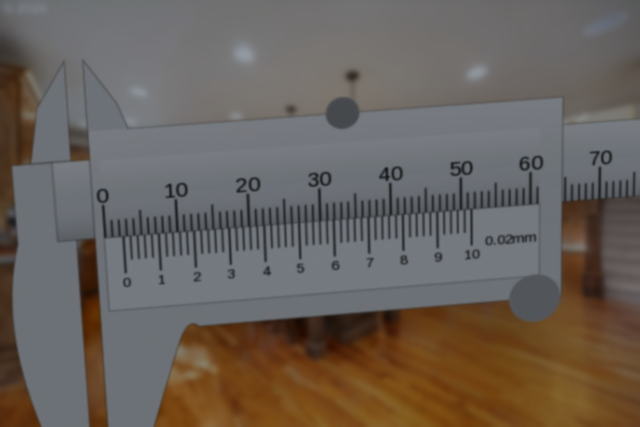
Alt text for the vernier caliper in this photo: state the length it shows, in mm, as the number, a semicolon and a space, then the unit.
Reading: 2.5; mm
